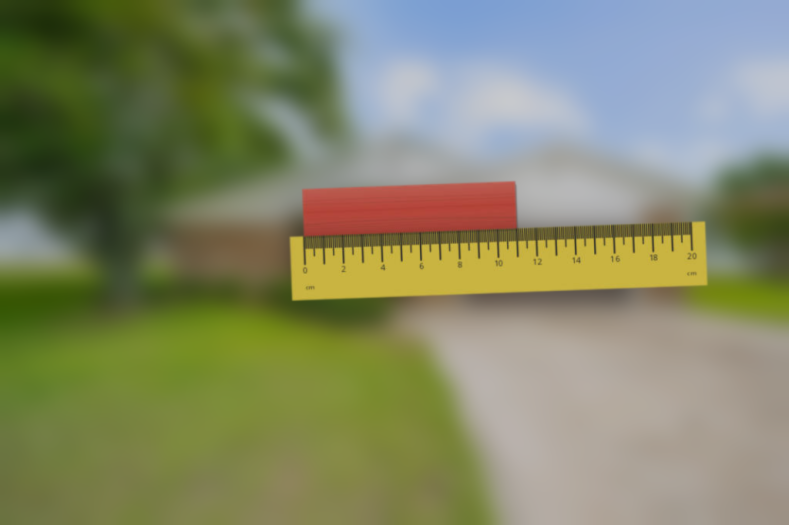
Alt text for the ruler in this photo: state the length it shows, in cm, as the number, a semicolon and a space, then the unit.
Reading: 11; cm
